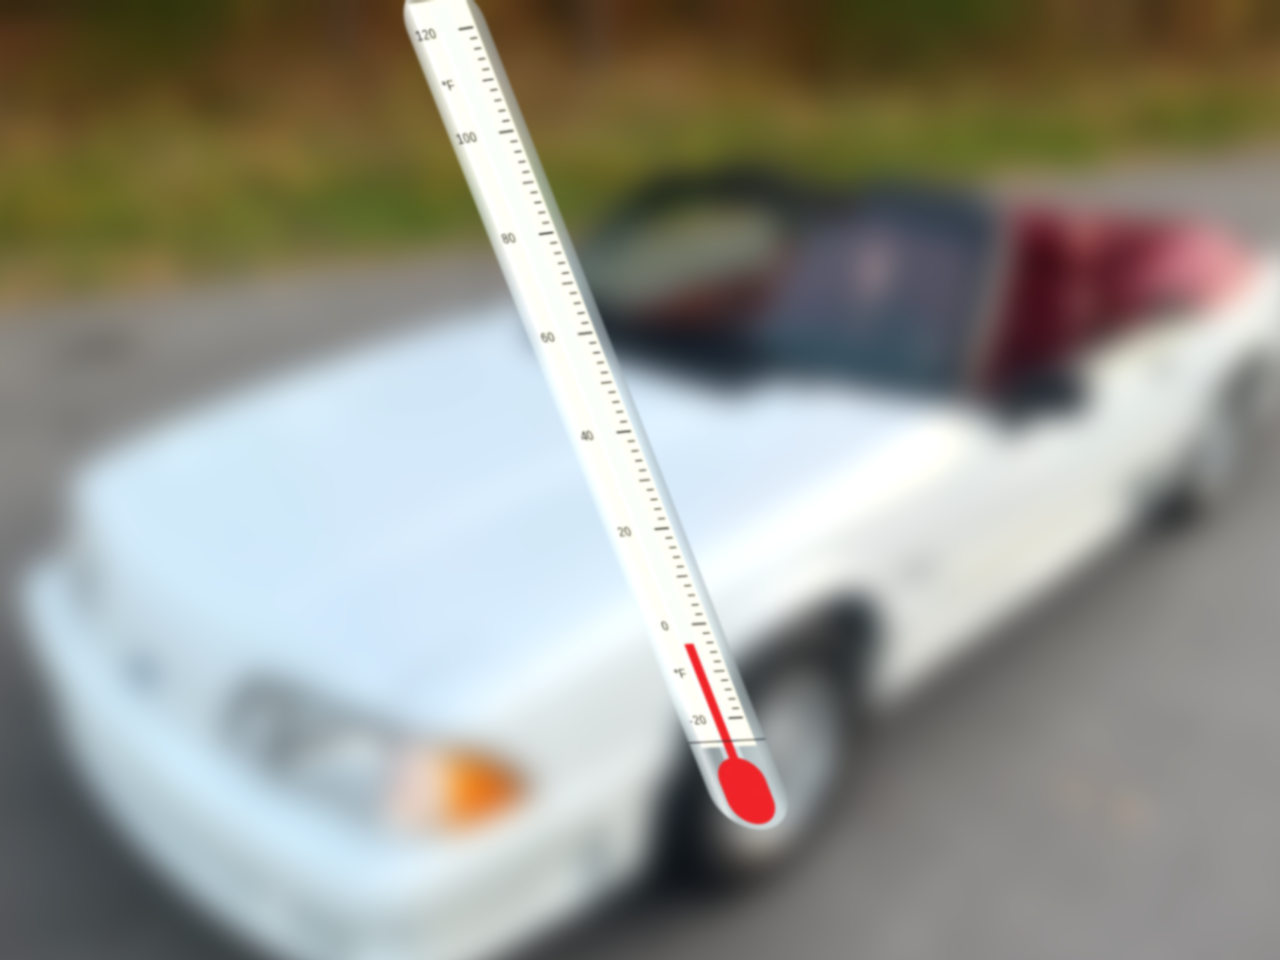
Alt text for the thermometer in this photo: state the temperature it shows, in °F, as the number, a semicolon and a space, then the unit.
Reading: -4; °F
